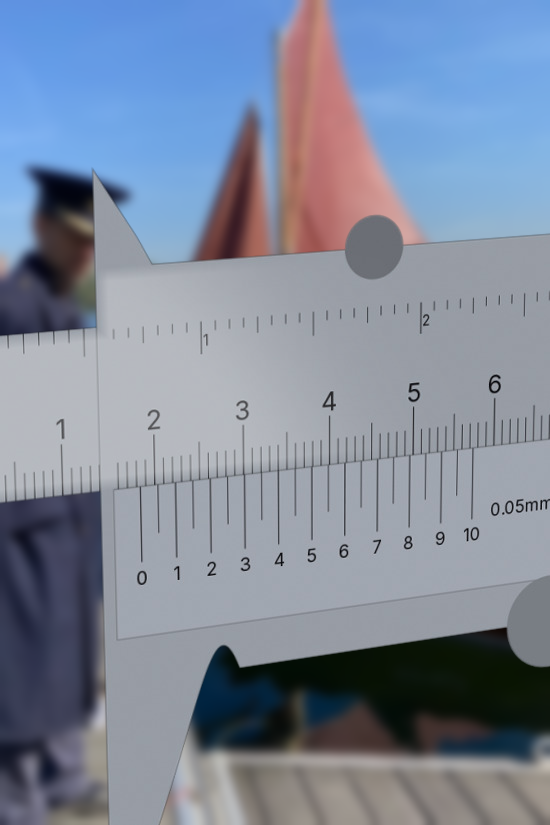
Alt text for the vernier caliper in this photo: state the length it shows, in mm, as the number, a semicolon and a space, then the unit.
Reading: 18.4; mm
